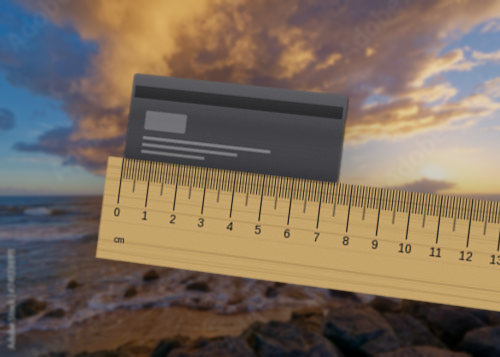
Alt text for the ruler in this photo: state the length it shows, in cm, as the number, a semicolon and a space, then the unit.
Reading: 7.5; cm
